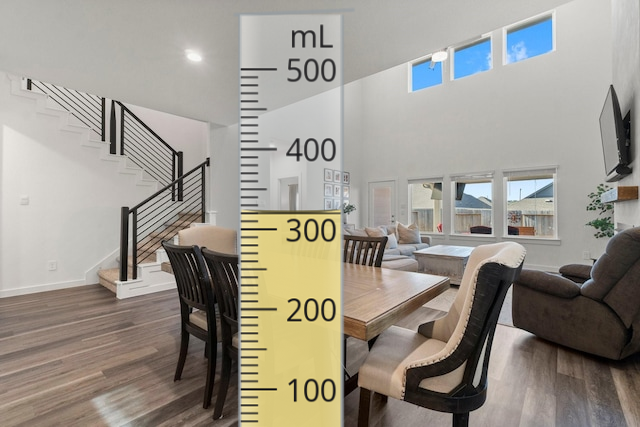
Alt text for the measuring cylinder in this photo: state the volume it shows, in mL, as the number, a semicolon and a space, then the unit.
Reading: 320; mL
